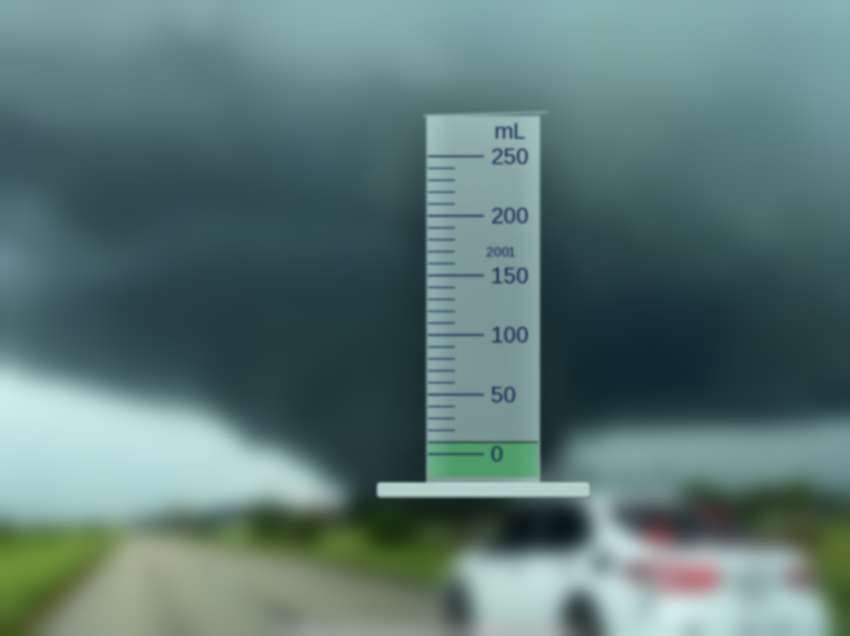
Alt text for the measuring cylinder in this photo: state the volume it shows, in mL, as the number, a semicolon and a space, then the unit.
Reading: 10; mL
